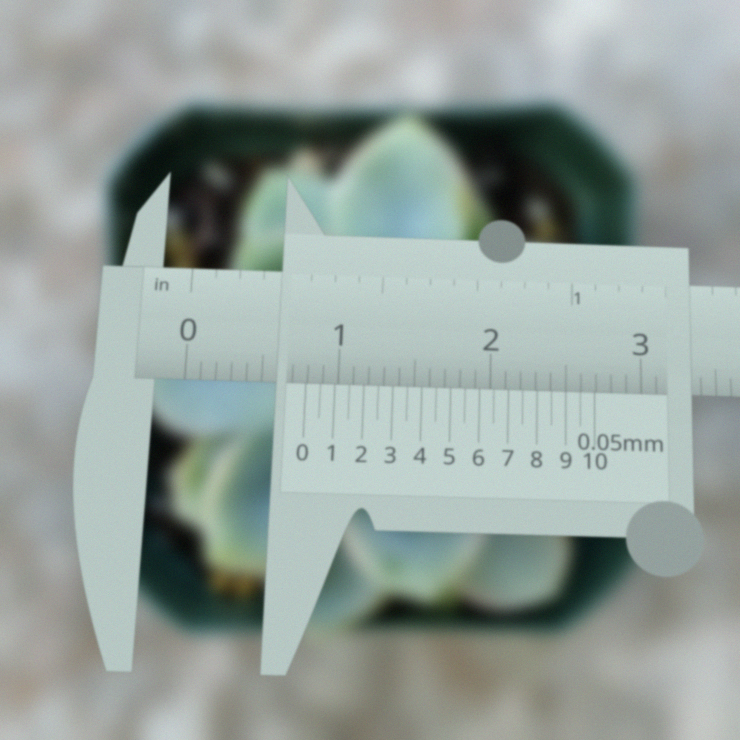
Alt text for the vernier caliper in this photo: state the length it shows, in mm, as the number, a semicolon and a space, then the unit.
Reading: 7.9; mm
